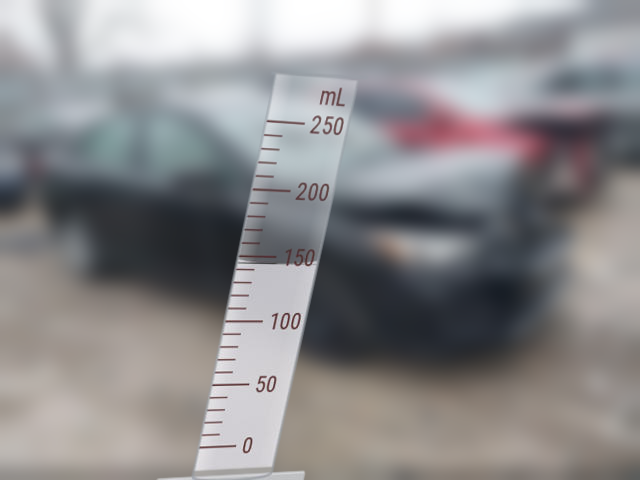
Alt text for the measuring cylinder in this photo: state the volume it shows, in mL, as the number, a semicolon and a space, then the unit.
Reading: 145; mL
